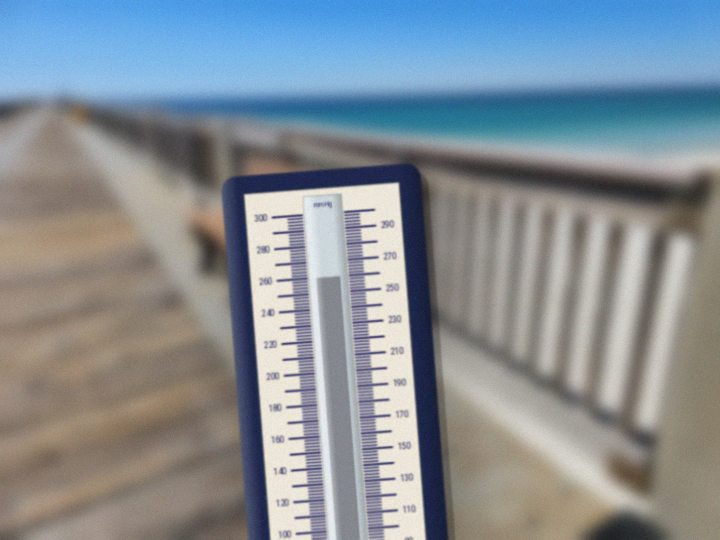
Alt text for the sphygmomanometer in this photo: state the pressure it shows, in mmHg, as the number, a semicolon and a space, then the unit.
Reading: 260; mmHg
